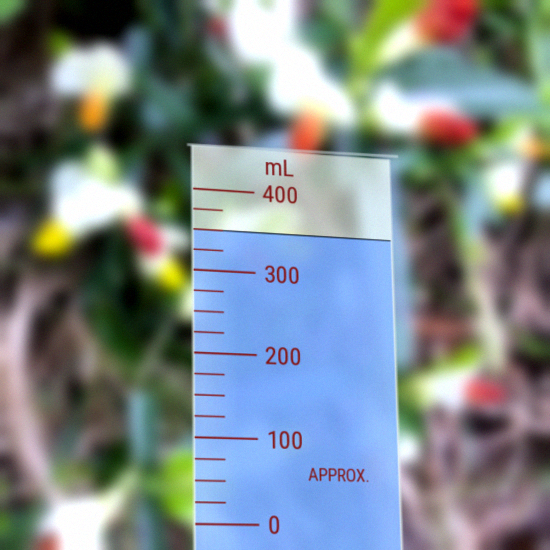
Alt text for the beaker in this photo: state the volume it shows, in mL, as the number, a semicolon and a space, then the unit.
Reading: 350; mL
